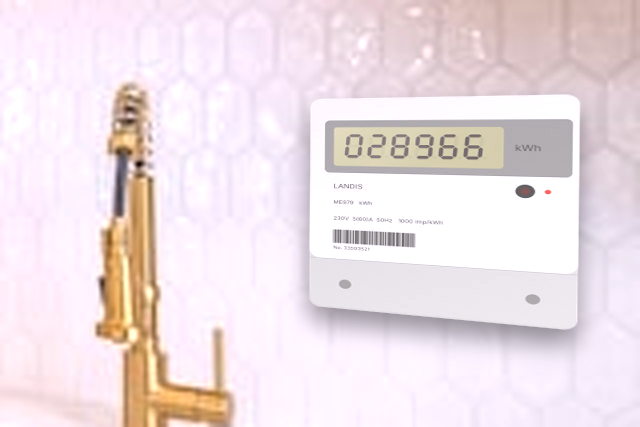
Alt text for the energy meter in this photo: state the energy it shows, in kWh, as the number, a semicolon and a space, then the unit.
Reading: 28966; kWh
